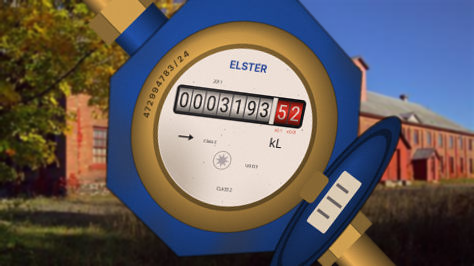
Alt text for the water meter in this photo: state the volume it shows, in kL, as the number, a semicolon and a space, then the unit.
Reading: 3193.52; kL
